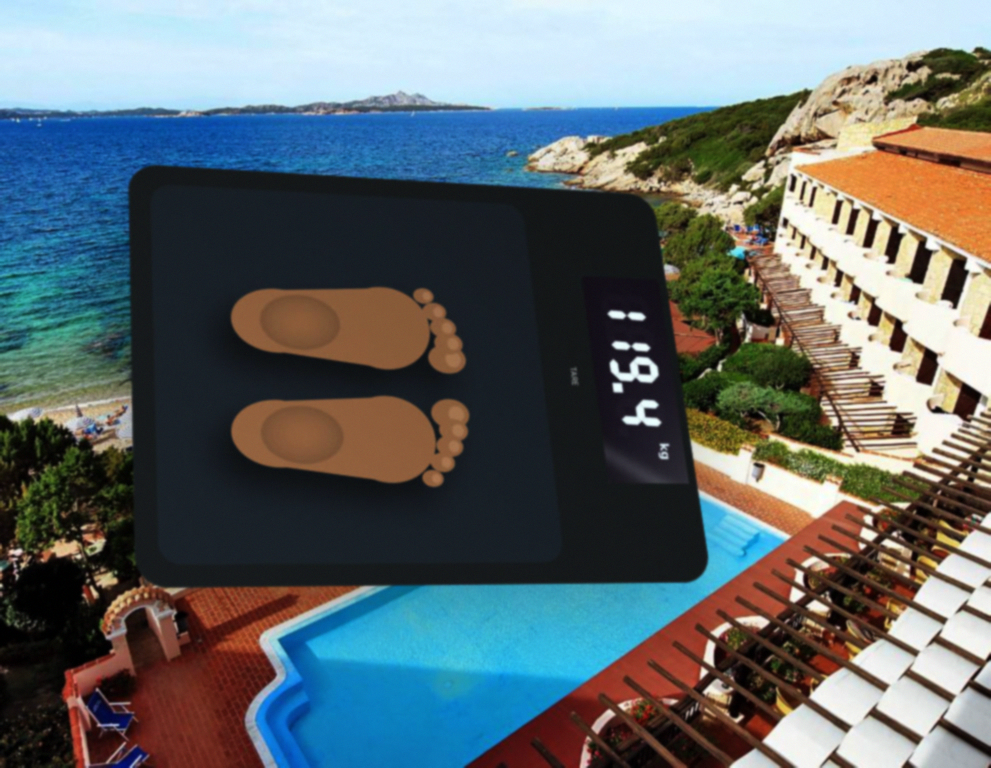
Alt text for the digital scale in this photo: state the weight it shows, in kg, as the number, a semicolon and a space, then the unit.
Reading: 119.4; kg
